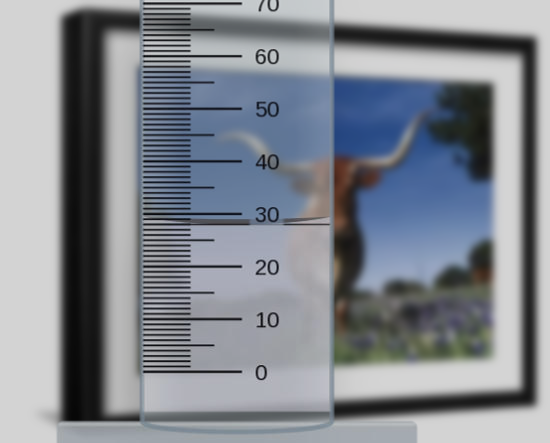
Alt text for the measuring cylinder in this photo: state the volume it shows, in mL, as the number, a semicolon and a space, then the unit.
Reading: 28; mL
